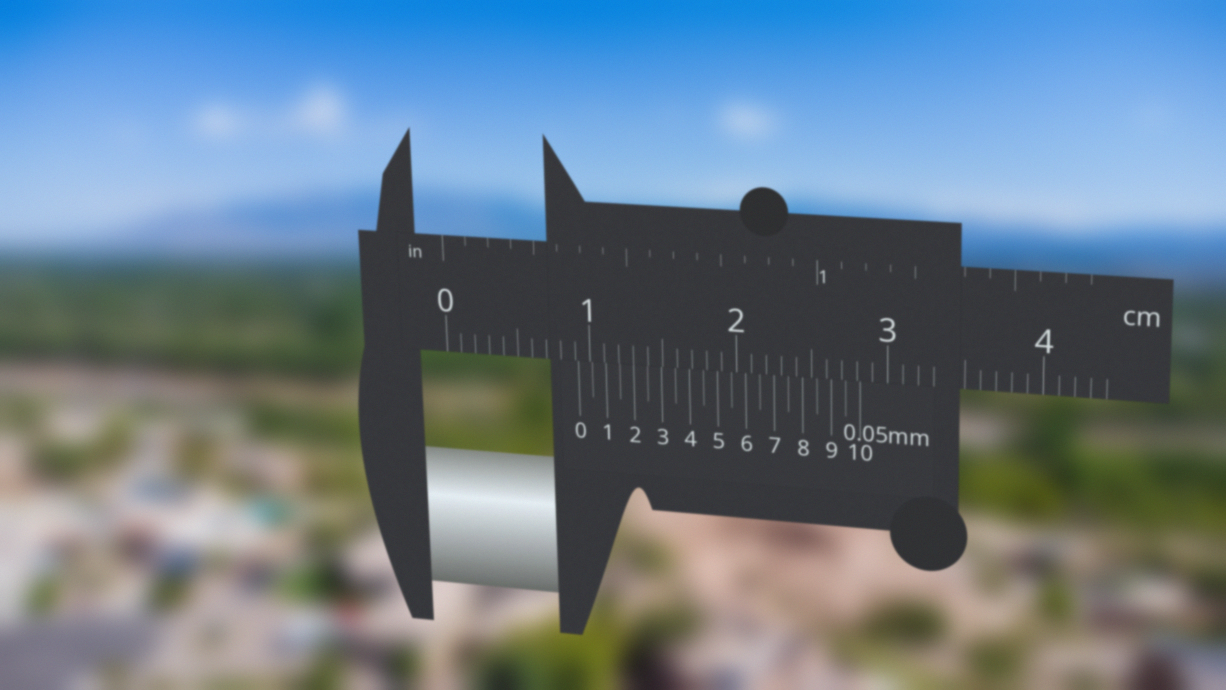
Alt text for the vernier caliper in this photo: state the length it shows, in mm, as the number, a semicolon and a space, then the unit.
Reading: 9.2; mm
